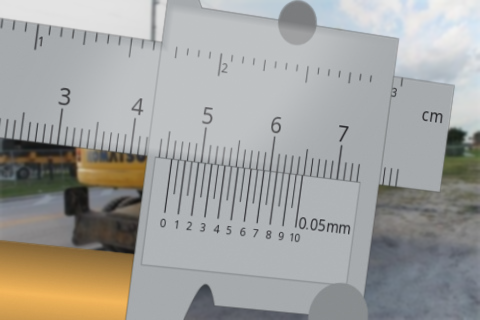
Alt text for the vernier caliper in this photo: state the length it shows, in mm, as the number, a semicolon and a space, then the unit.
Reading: 45.8; mm
